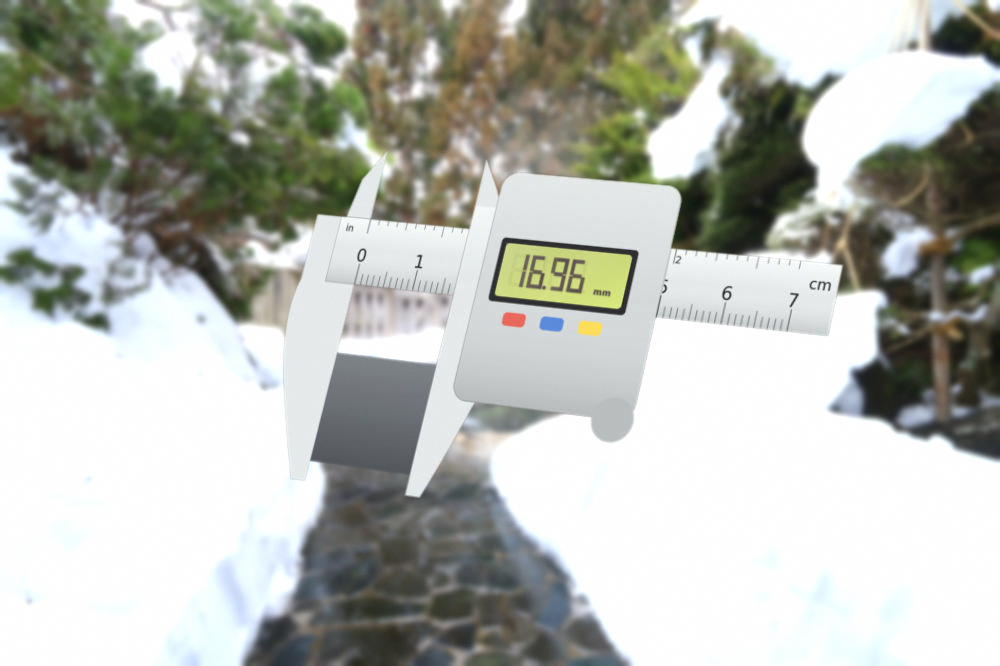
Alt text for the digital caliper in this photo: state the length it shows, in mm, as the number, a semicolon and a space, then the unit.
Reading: 16.96; mm
